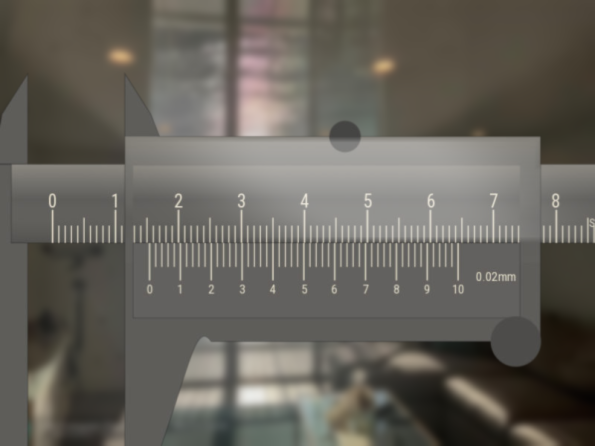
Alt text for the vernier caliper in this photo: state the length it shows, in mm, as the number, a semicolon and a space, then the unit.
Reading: 15.4; mm
